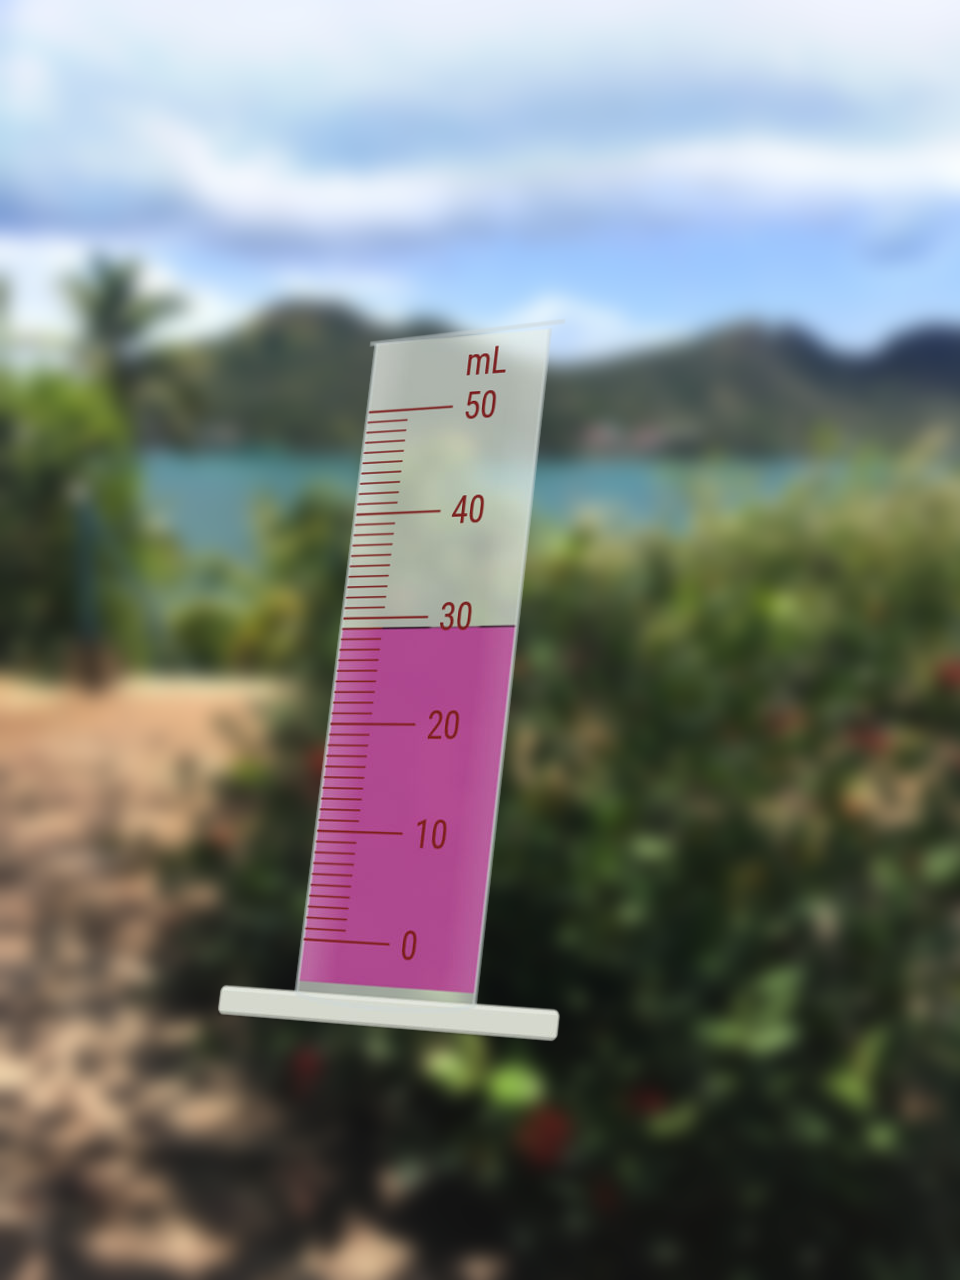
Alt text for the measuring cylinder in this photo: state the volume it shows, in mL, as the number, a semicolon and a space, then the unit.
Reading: 29; mL
